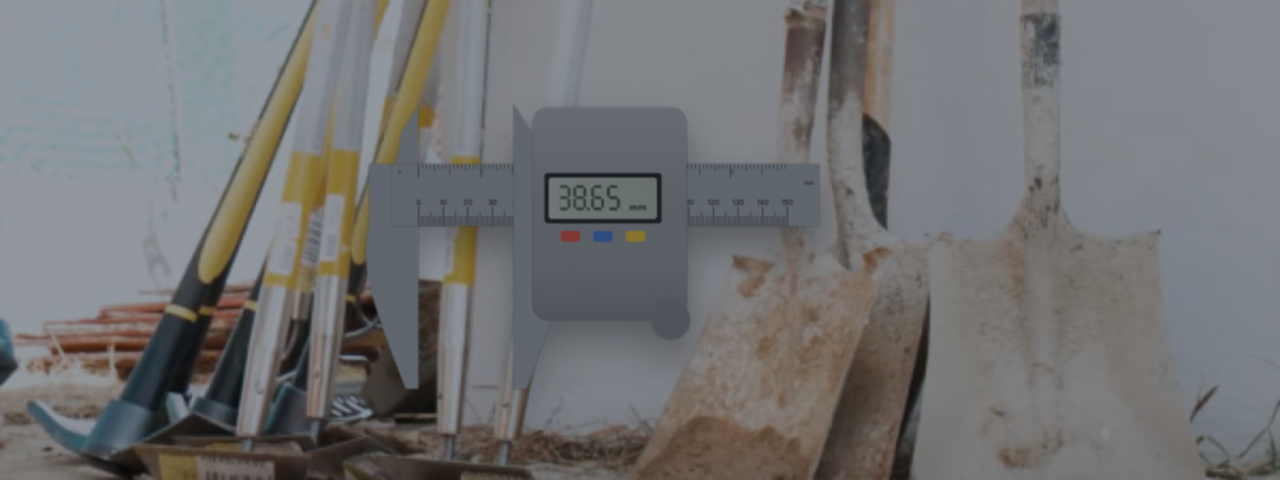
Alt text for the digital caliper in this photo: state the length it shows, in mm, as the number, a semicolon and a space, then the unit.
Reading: 38.65; mm
